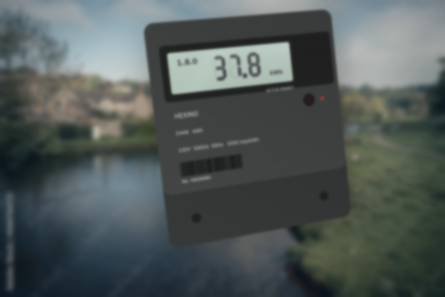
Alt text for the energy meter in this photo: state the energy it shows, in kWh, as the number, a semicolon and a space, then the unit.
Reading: 37.8; kWh
